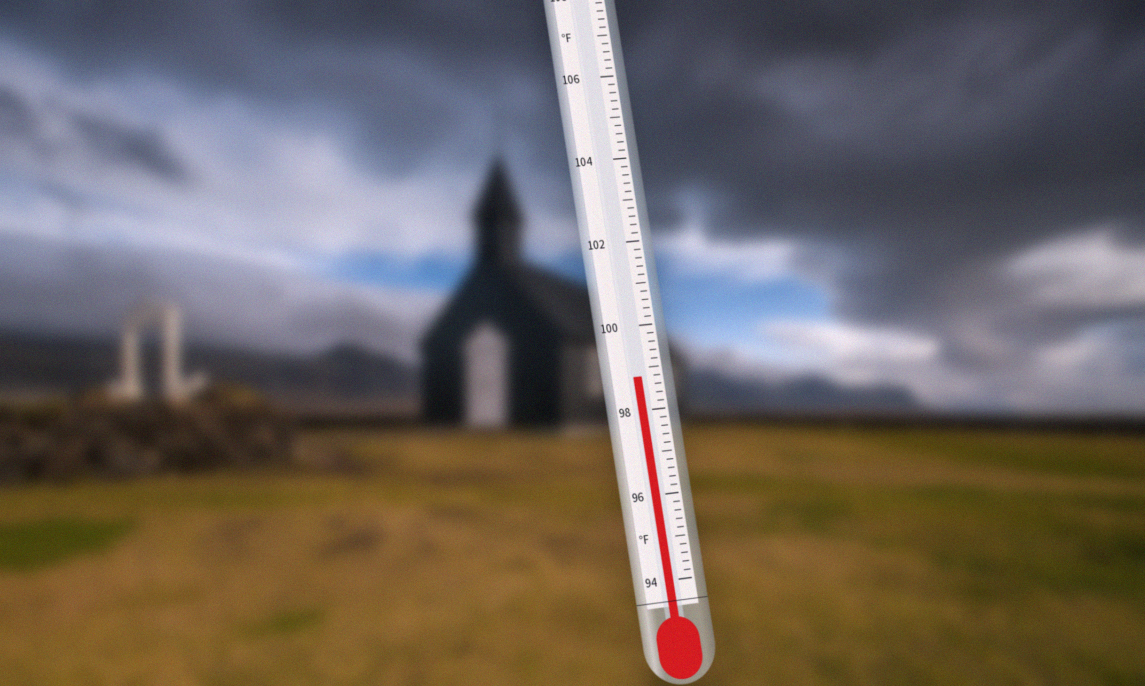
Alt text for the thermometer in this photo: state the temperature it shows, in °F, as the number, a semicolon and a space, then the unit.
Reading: 98.8; °F
